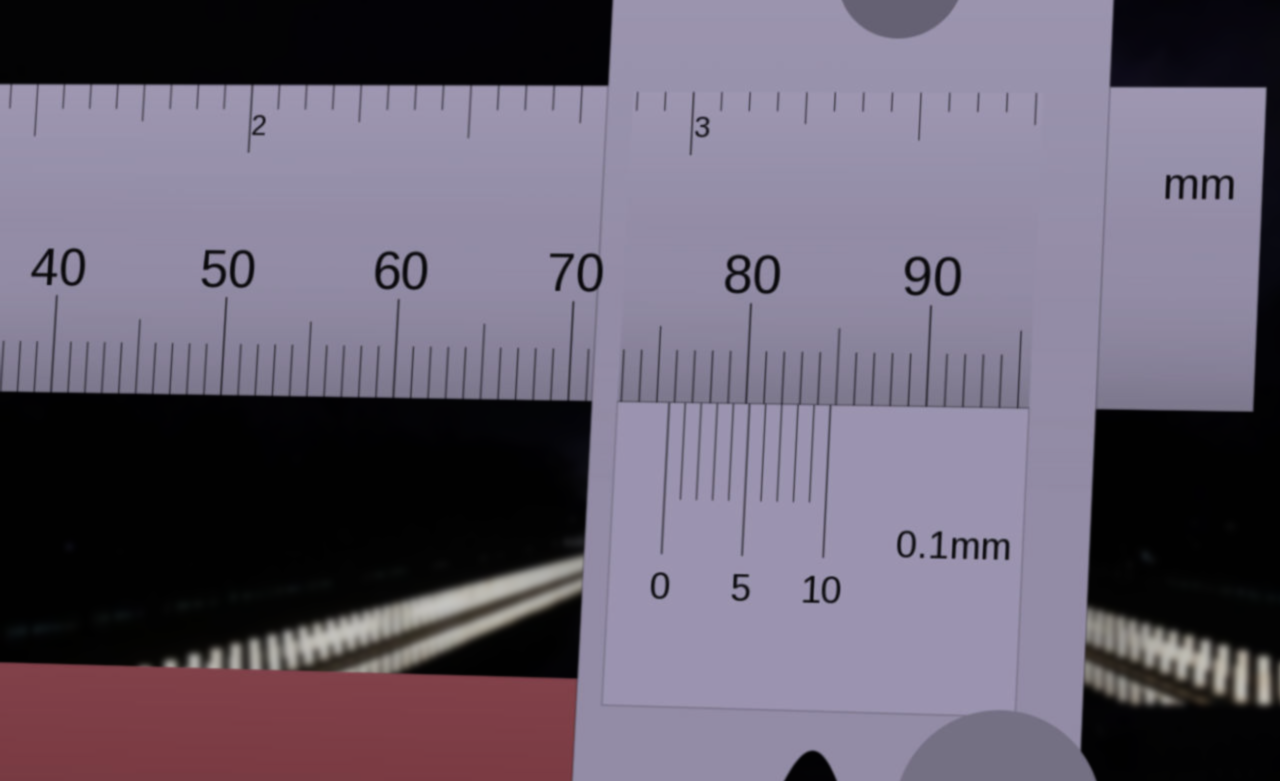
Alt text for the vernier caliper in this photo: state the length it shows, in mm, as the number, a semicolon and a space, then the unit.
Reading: 75.7; mm
